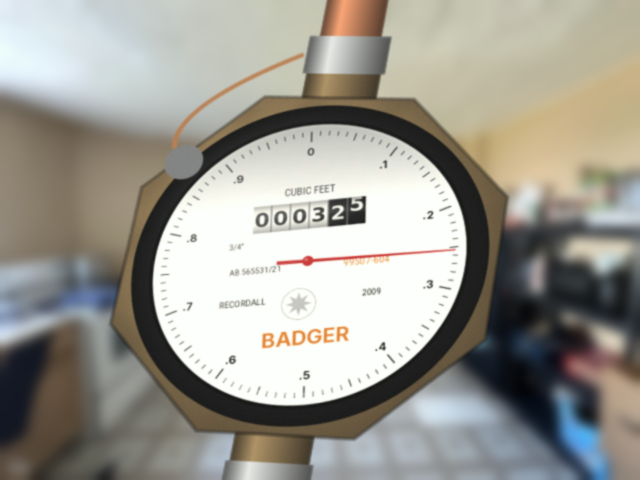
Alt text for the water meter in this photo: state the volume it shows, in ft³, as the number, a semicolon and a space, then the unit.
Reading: 325.25; ft³
